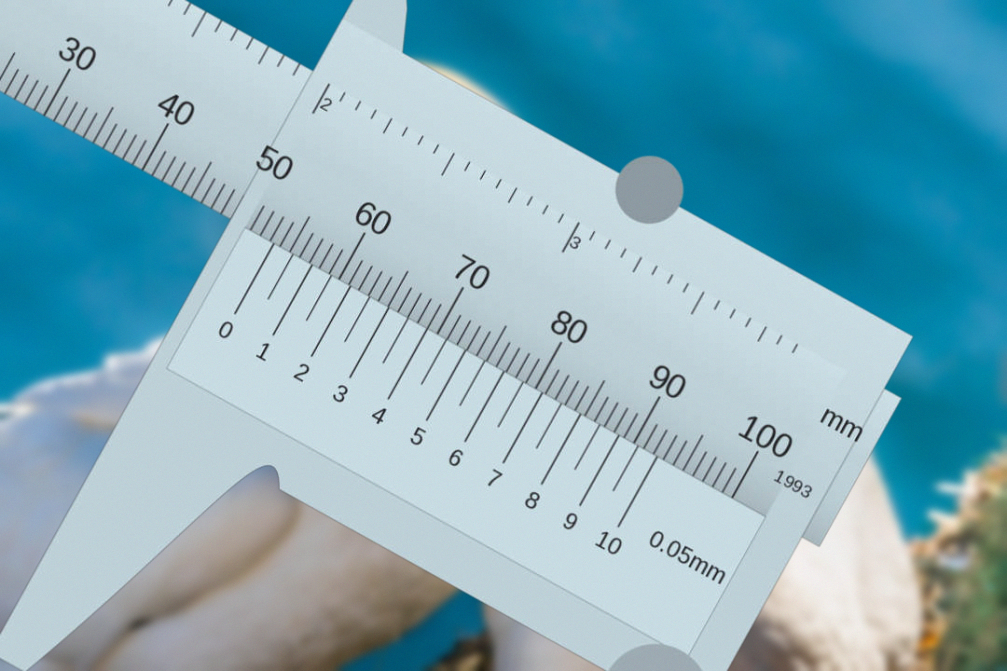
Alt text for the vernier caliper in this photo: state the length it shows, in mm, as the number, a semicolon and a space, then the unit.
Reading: 53.4; mm
